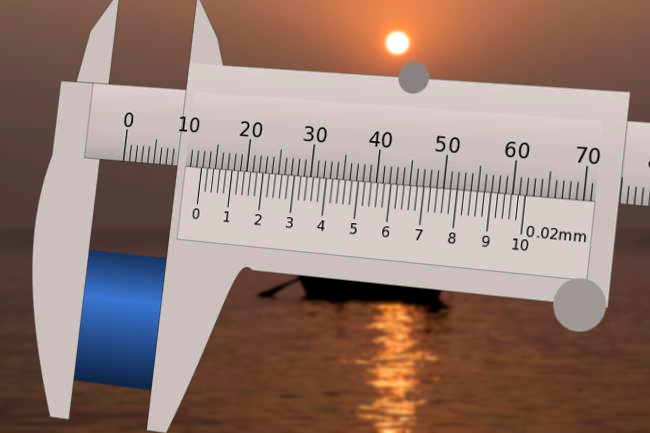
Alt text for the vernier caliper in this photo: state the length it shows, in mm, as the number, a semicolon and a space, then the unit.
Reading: 12.8; mm
